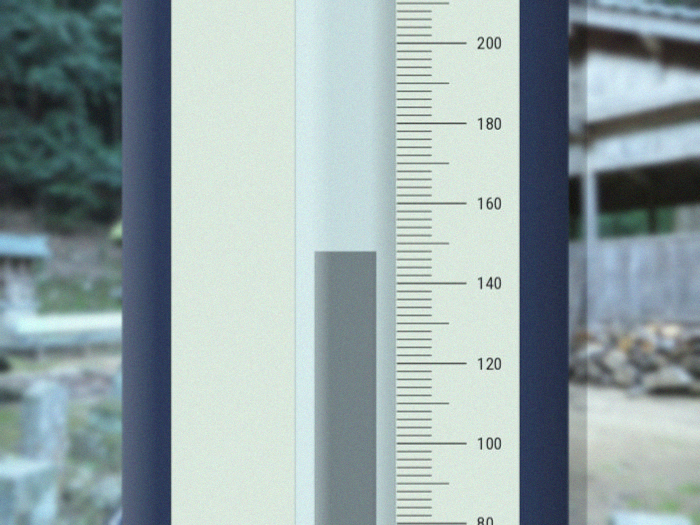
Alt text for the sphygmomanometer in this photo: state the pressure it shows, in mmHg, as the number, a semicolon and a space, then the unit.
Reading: 148; mmHg
